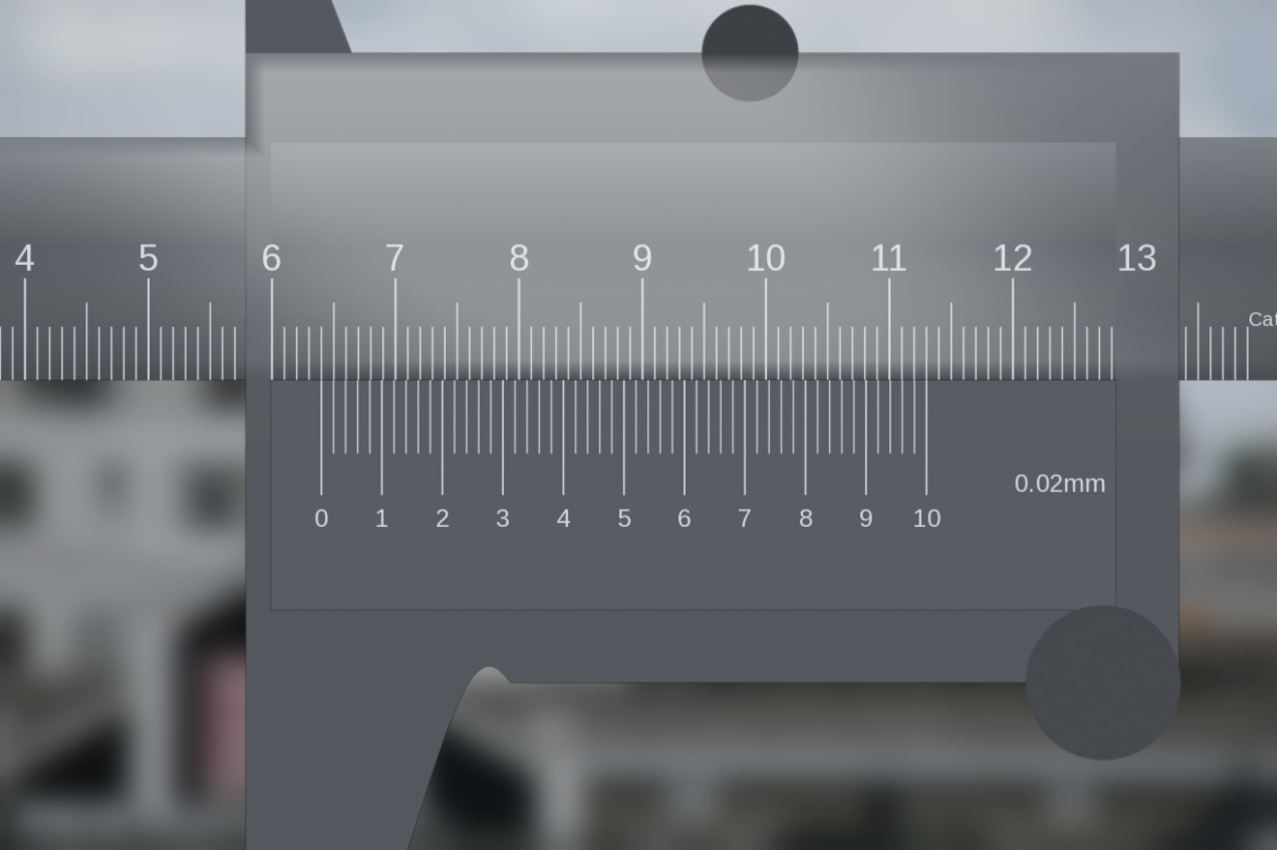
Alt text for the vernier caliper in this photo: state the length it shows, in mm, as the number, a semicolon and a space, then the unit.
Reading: 64.0; mm
